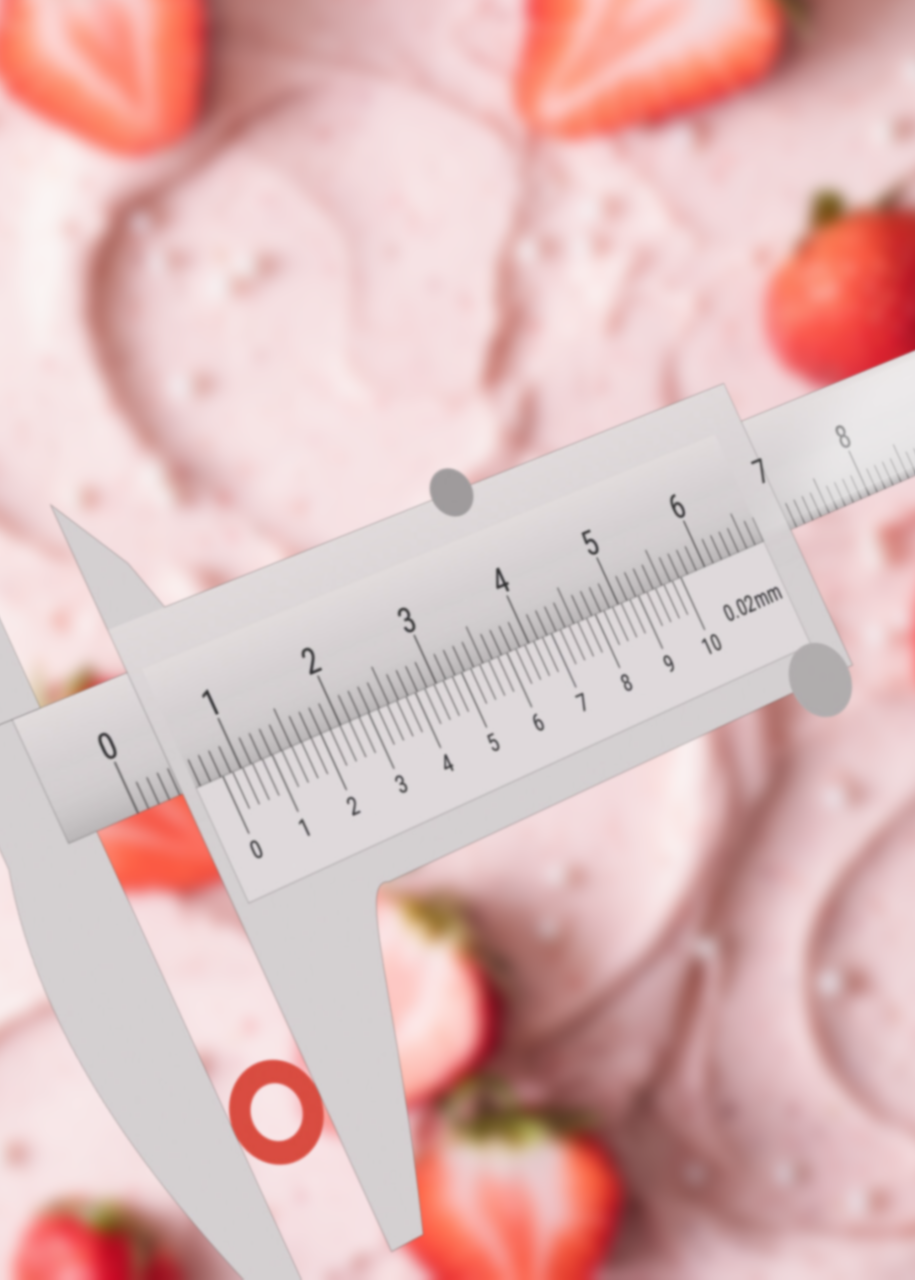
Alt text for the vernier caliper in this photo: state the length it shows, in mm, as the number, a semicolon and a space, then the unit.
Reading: 8.2; mm
